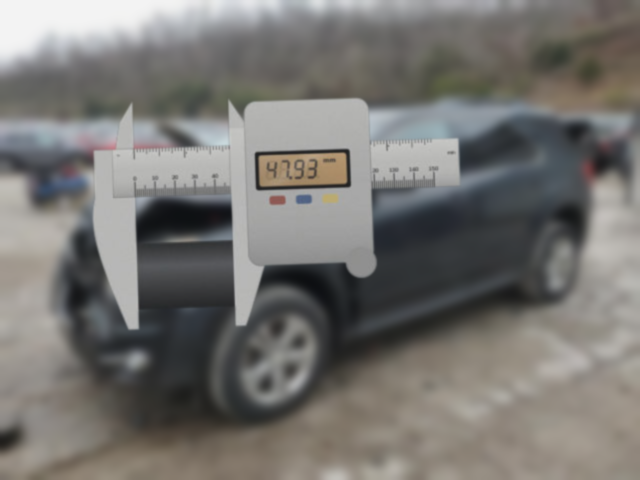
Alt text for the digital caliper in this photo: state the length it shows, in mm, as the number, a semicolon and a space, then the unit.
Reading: 47.93; mm
